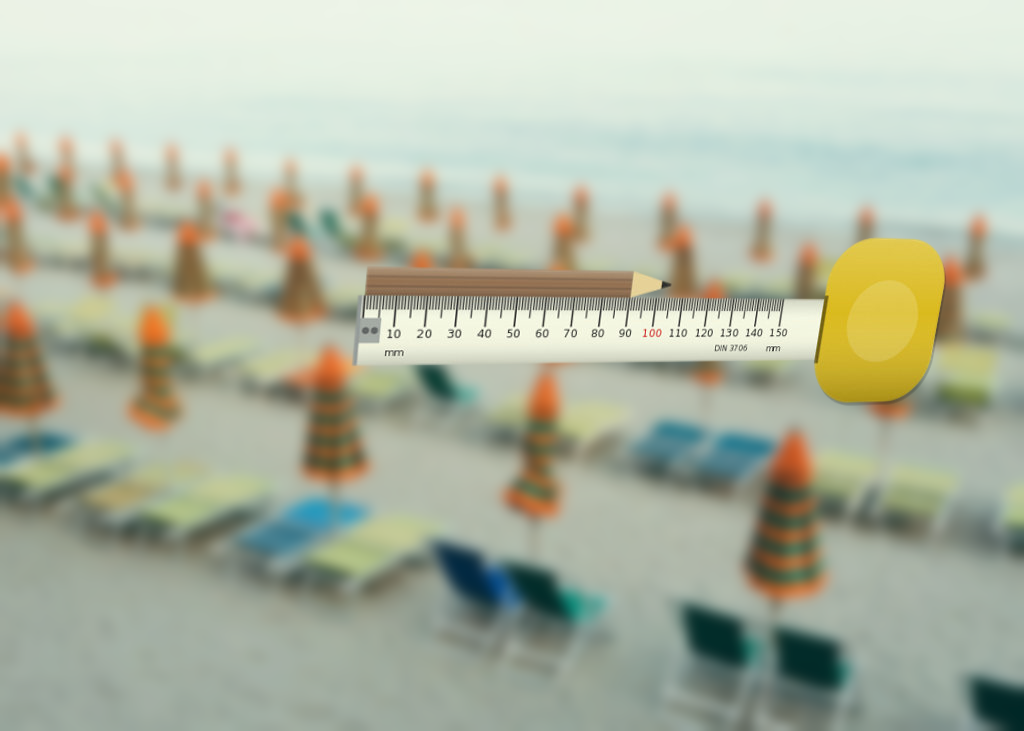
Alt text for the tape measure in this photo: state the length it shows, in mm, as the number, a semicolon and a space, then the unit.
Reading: 105; mm
